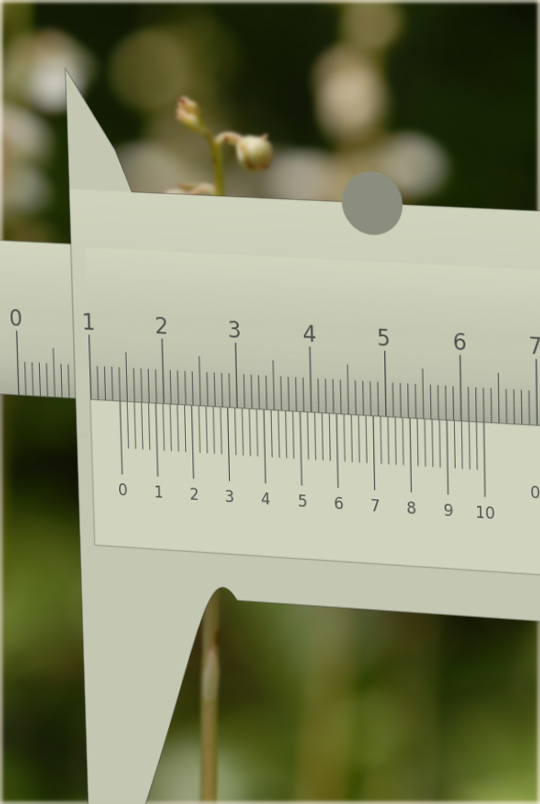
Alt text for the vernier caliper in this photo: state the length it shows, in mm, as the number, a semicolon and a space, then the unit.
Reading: 14.0; mm
